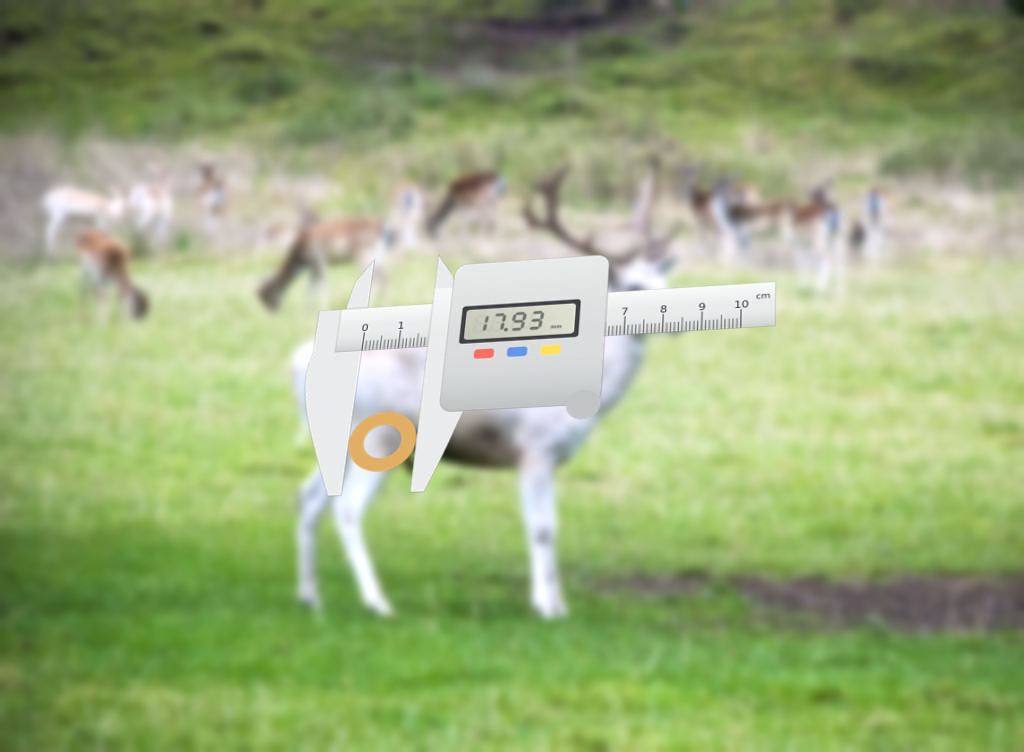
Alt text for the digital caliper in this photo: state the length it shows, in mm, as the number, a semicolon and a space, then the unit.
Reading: 17.93; mm
